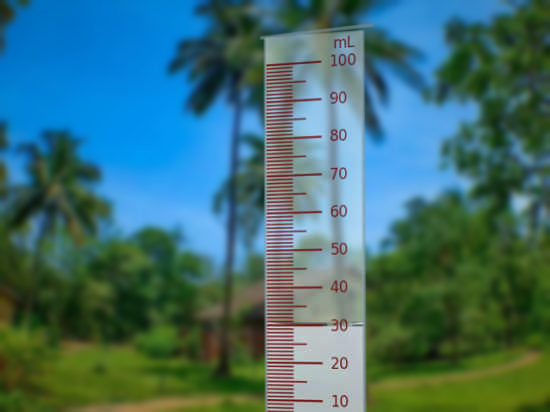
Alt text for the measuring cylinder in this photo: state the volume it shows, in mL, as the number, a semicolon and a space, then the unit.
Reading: 30; mL
